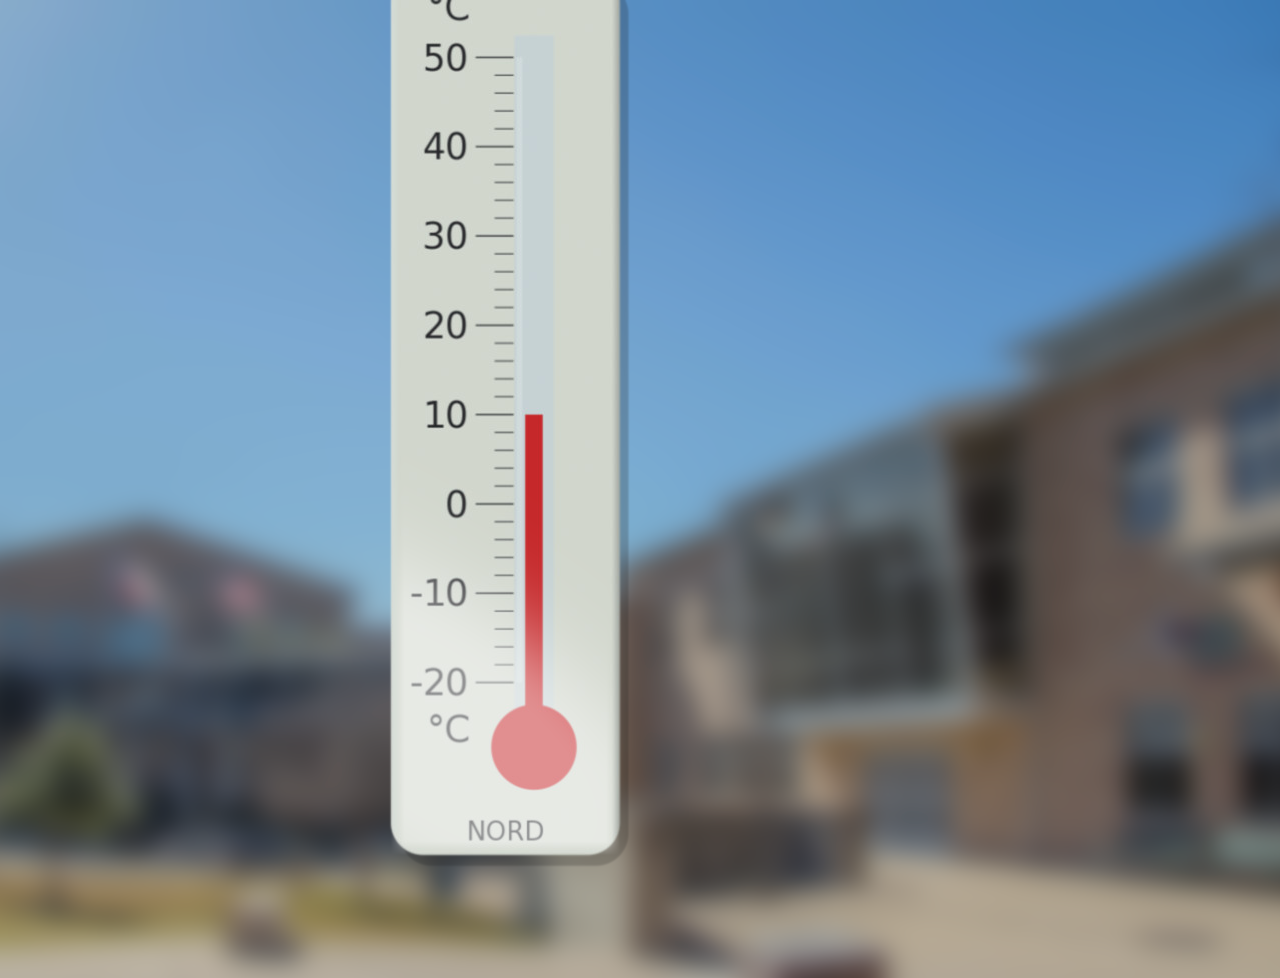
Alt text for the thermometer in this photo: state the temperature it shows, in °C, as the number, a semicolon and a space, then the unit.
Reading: 10; °C
